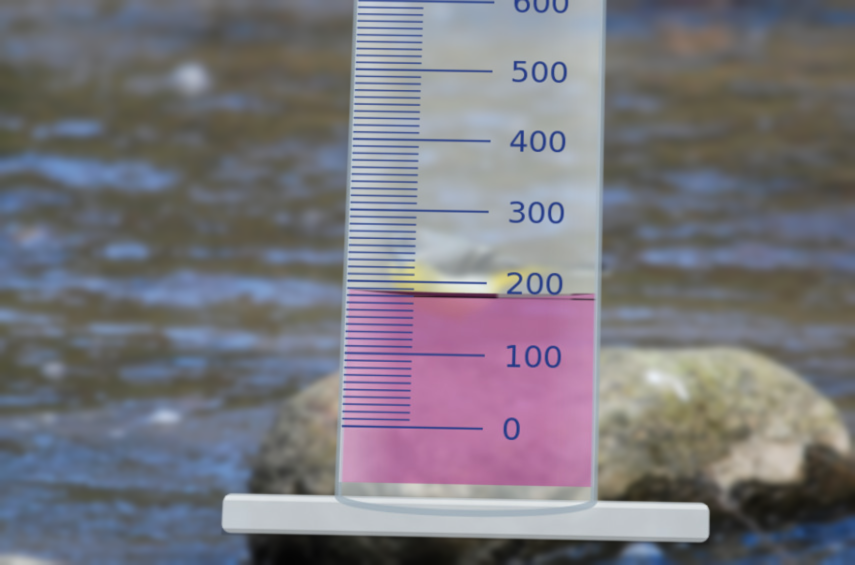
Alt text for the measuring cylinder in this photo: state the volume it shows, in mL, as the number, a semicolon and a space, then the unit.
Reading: 180; mL
